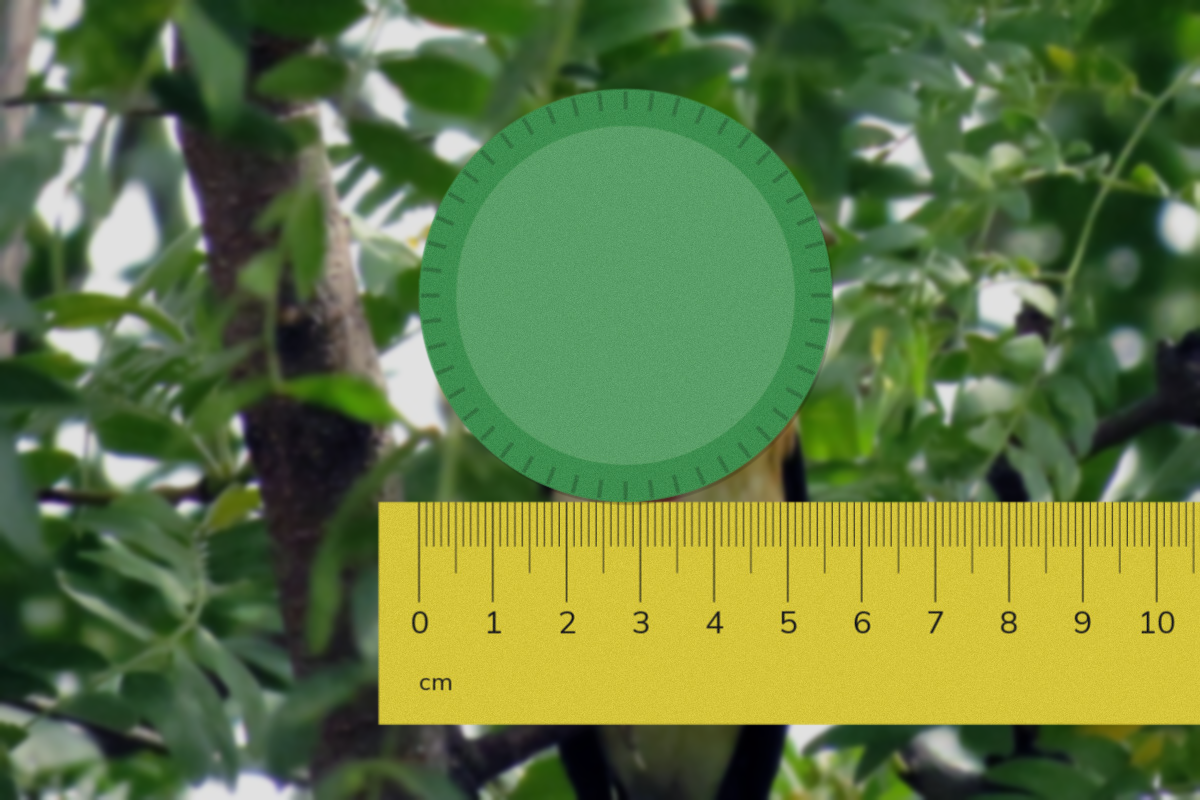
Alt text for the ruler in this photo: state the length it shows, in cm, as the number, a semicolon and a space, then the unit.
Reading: 5.6; cm
